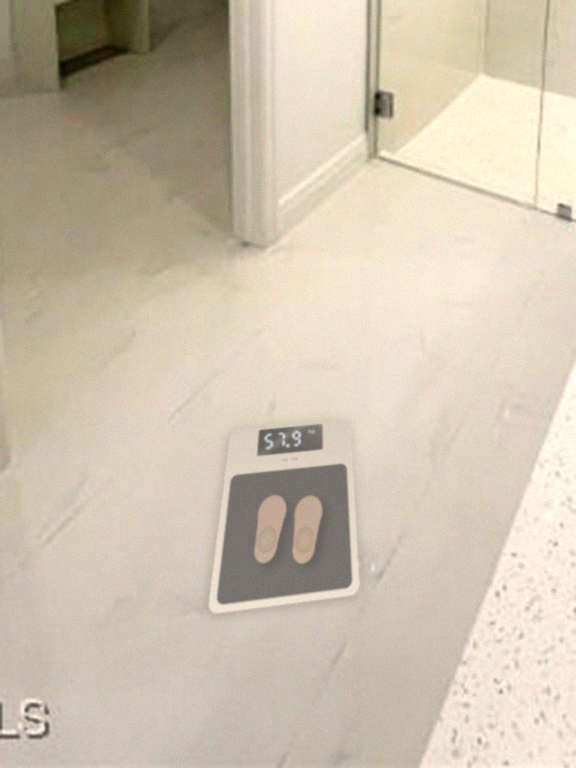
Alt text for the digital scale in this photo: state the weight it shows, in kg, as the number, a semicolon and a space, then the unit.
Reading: 57.9; kg
